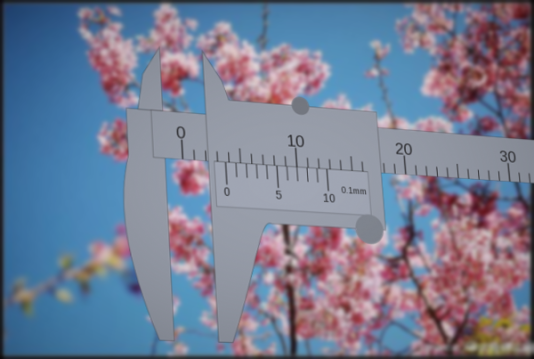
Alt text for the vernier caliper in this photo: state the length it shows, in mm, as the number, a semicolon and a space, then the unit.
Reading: 3.7; mm
